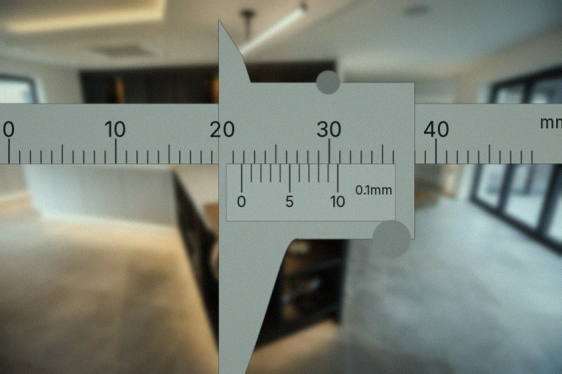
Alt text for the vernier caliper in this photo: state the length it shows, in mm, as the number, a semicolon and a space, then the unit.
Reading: 21.8; mm
